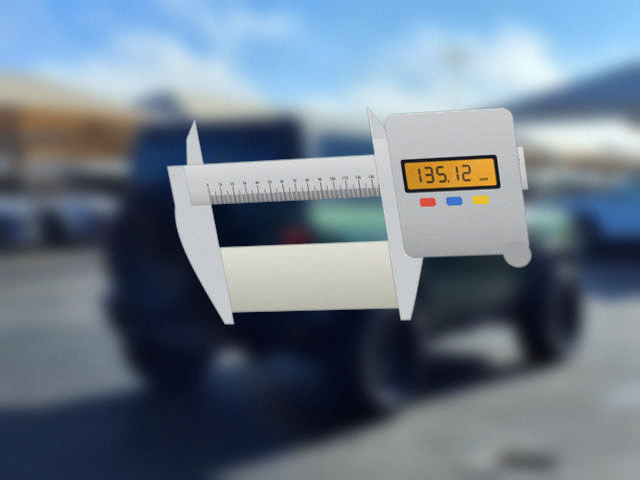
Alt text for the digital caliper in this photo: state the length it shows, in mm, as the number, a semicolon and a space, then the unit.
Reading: 135.12; mm
